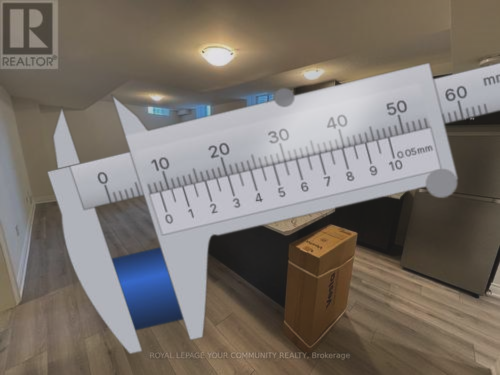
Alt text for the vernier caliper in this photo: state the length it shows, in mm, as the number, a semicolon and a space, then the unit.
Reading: 8.5; mm
